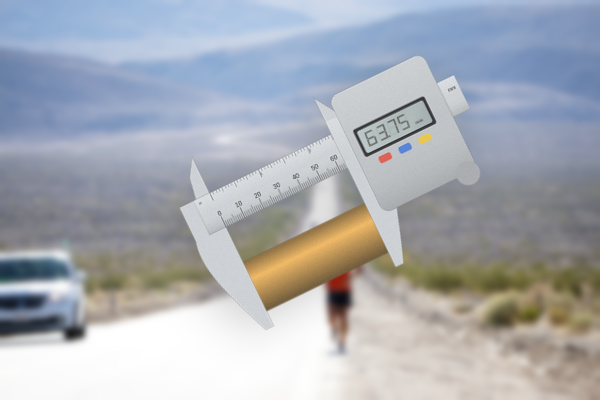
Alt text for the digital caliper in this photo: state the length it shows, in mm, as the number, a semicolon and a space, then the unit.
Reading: 63.75; mm
